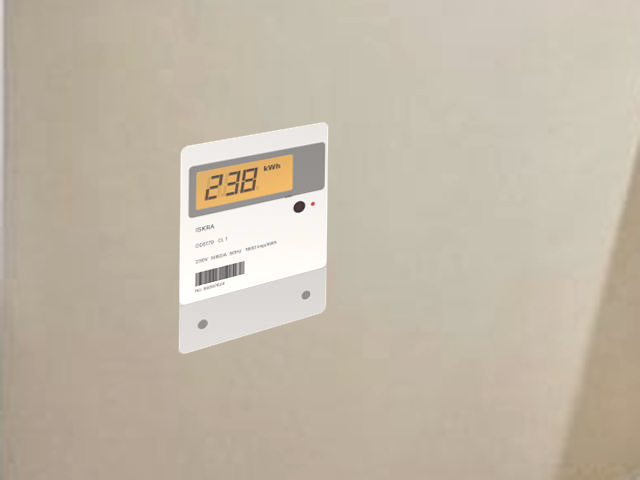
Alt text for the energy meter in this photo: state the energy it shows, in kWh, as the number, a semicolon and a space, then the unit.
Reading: 238; kWh
